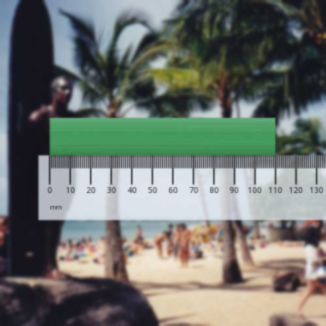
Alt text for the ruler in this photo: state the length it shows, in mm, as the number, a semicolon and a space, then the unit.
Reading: 110; mm
